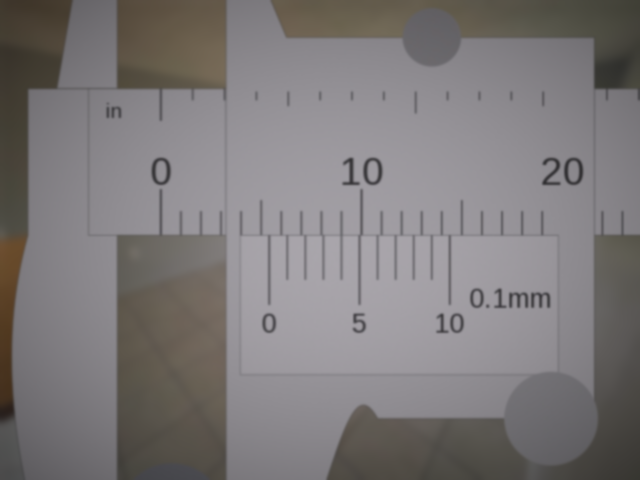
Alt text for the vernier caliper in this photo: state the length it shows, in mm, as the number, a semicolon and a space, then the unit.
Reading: 5.4; mm
